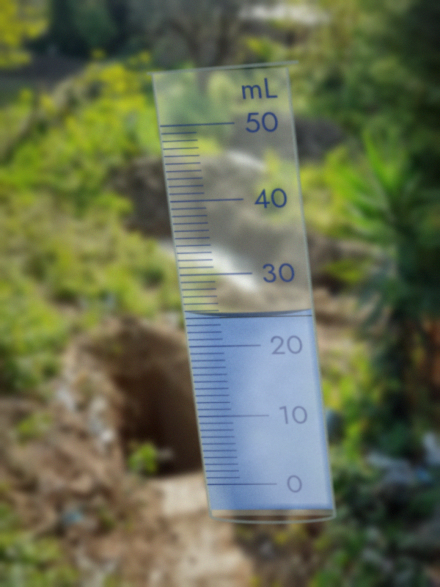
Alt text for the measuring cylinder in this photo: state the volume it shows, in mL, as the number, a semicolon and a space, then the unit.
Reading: 24; mL
